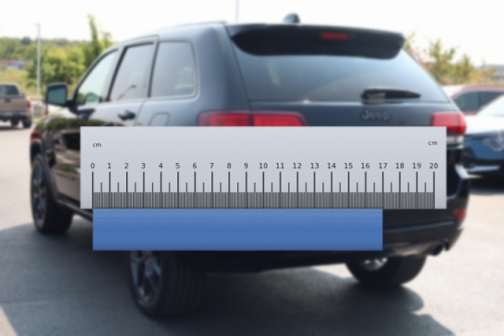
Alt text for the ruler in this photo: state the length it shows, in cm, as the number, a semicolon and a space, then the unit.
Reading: 17; cm
